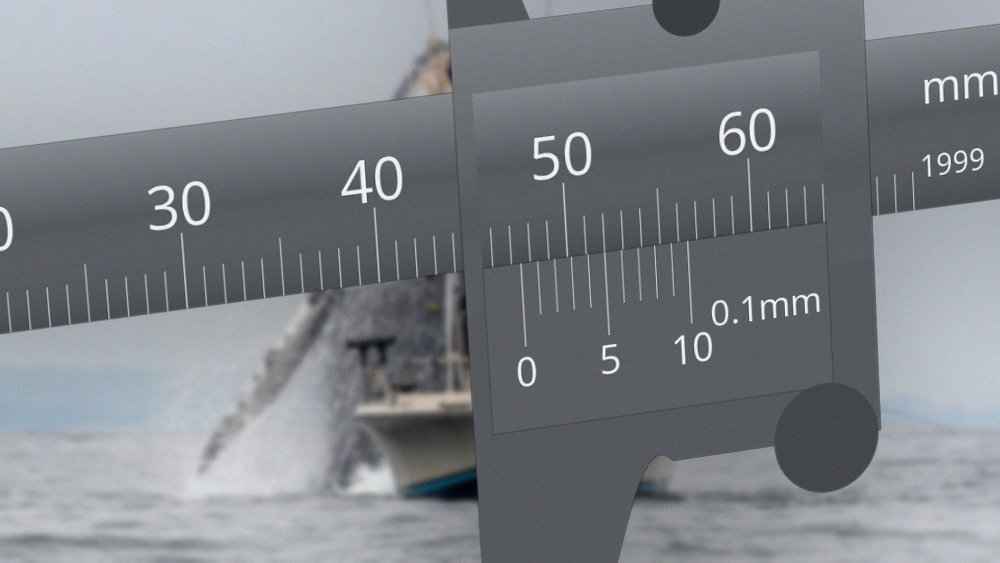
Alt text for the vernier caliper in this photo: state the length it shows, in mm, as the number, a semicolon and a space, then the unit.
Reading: 47.5; mm
